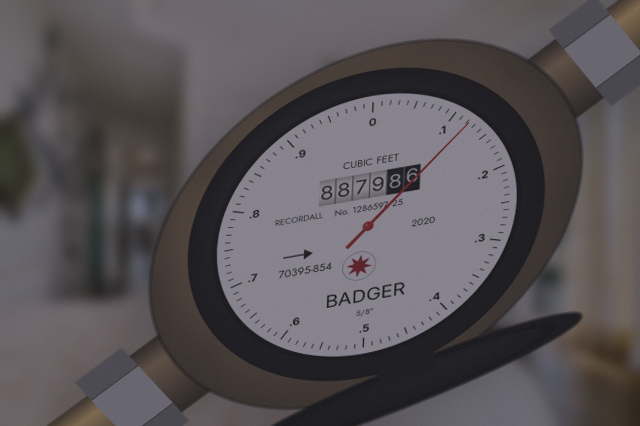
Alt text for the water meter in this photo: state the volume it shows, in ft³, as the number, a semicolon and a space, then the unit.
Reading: 887986.12; ft³
